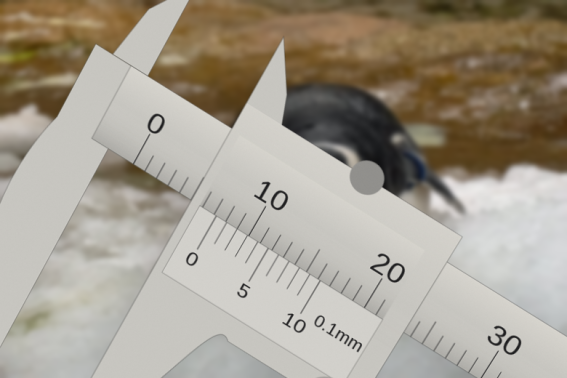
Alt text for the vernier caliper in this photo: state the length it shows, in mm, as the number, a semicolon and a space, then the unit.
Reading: 7.2; mm
